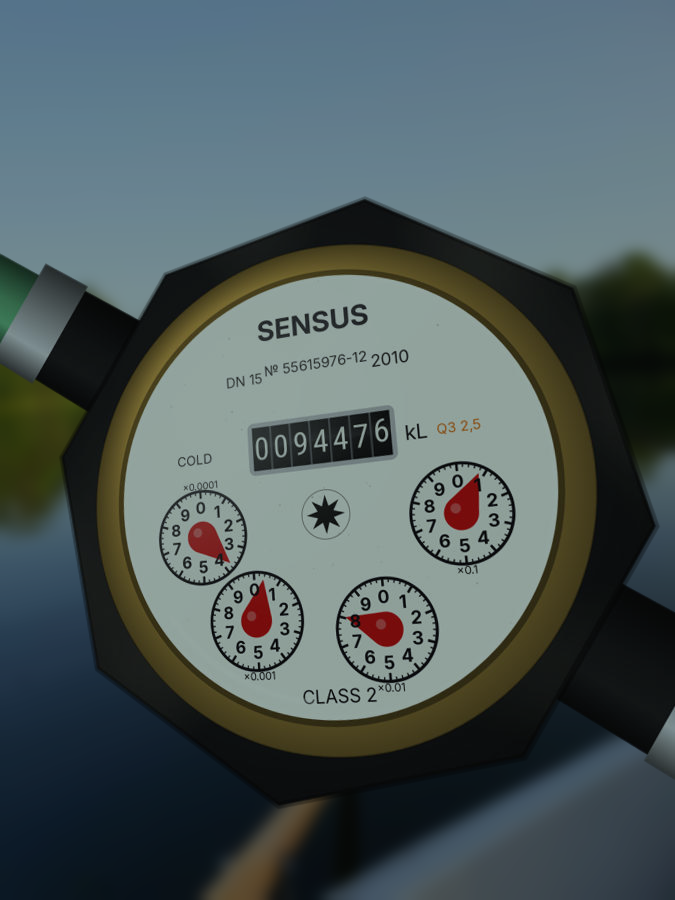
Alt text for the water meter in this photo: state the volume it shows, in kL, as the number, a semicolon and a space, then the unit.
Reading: 94476.0803; kL
